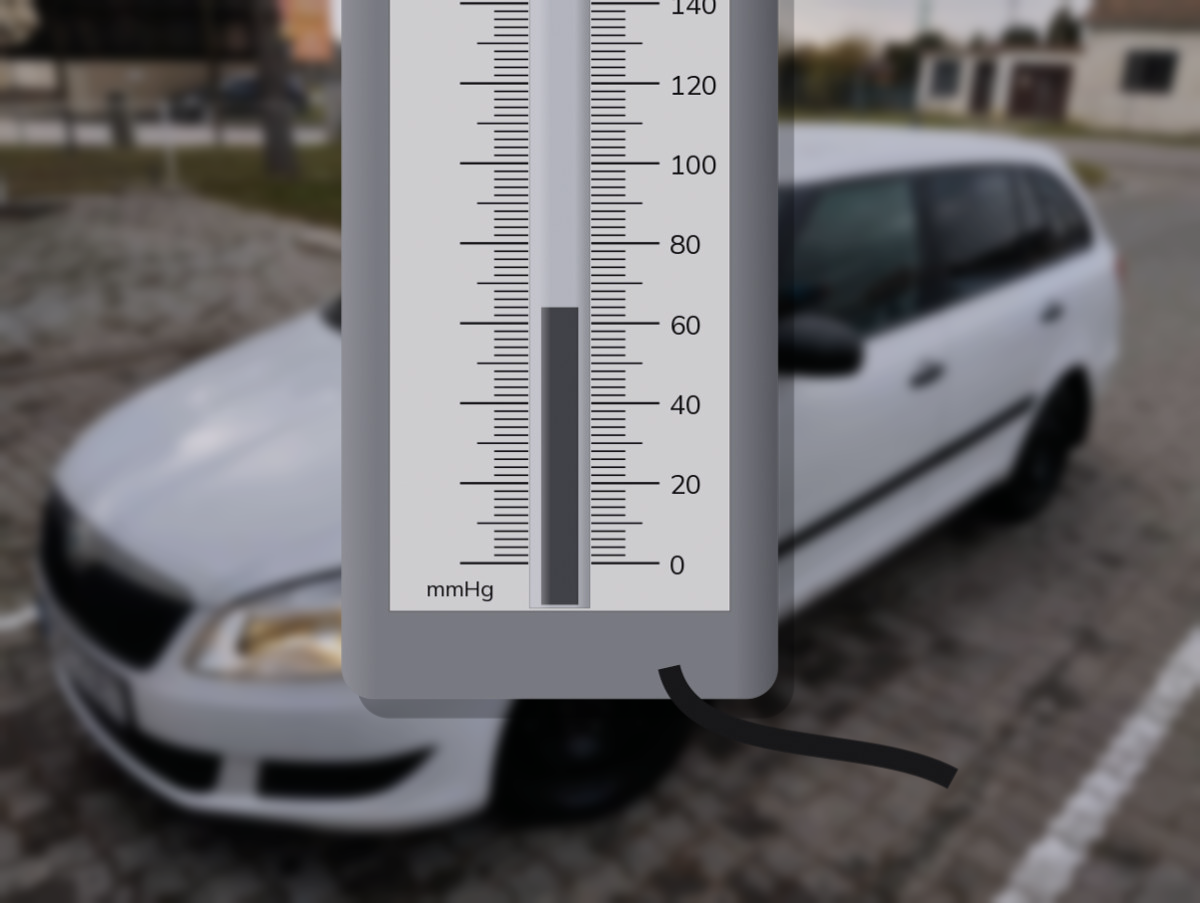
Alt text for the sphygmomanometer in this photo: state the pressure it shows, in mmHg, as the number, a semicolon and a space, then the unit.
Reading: 64; mmHg
